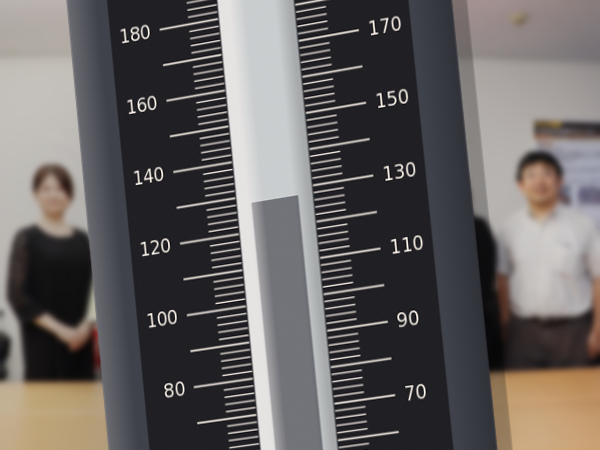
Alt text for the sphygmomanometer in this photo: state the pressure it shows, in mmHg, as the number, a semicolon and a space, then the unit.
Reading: 128; mmHg
